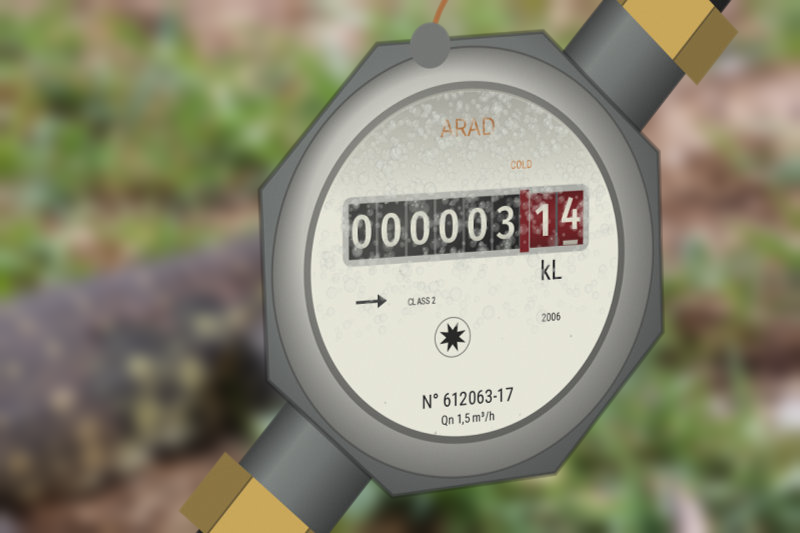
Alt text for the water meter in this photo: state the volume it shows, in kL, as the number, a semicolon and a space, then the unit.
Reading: 3.14; kL
